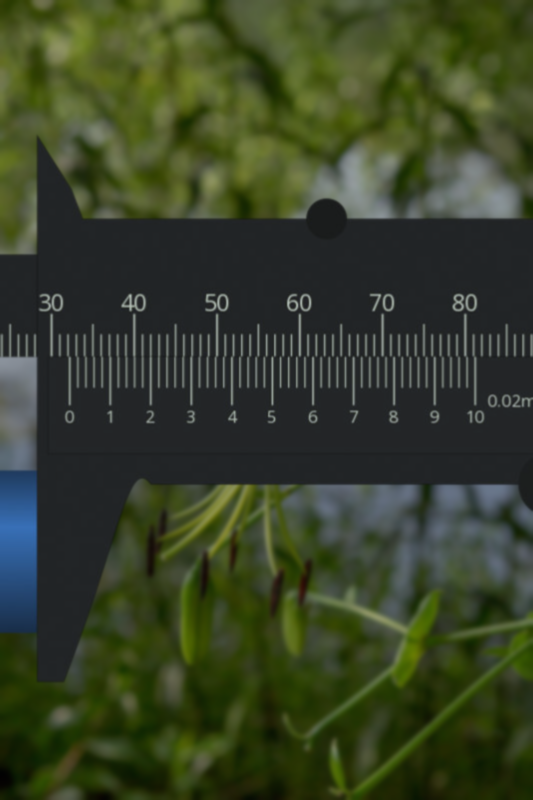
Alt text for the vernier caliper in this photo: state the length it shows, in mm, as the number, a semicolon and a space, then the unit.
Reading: 32.2; mm
